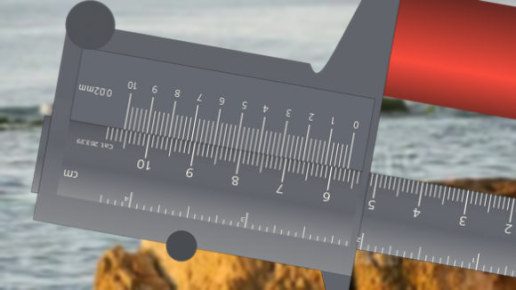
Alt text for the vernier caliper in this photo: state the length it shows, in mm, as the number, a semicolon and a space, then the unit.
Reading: 56.5; mm
